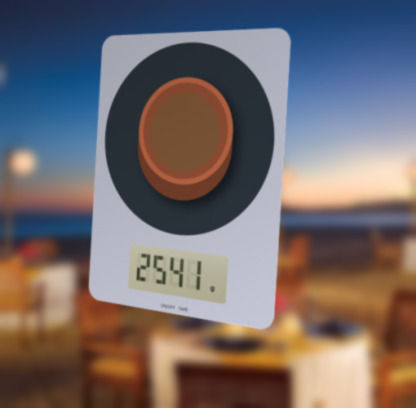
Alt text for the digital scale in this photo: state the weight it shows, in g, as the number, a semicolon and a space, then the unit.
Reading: 2541; g
